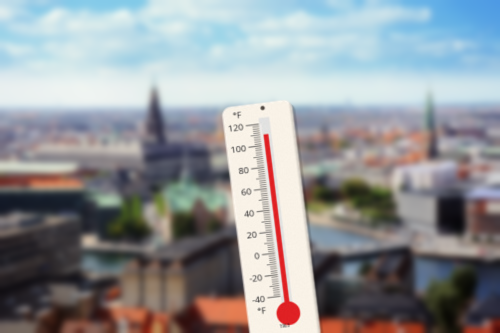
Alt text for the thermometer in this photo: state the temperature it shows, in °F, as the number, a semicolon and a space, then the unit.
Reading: 110; °F
